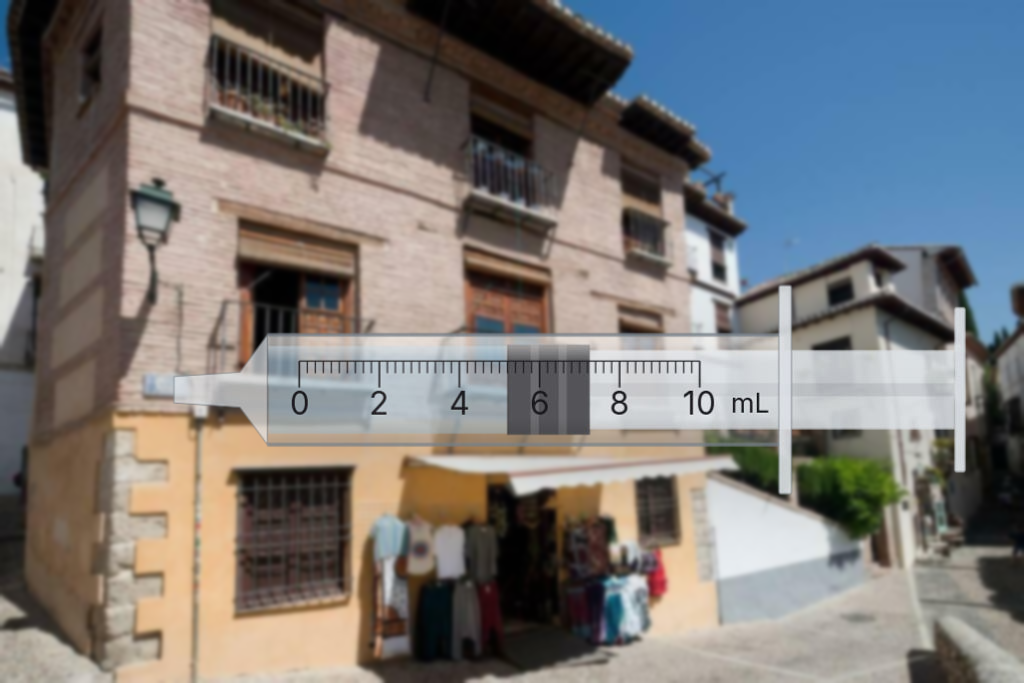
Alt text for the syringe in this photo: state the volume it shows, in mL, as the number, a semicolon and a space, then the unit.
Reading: 5.2; mL
